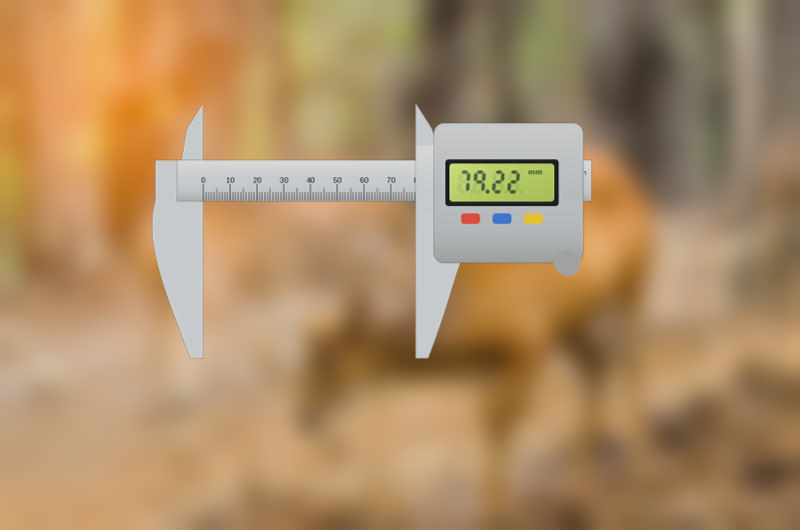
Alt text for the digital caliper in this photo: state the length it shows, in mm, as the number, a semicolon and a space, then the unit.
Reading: 79.22; mm
